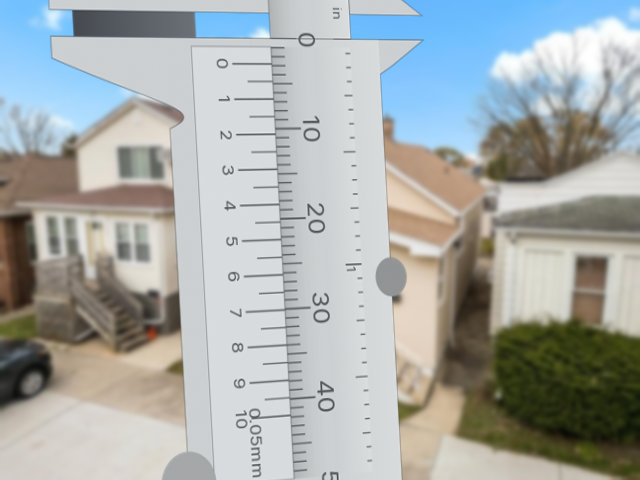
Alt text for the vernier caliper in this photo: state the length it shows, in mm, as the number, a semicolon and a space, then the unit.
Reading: 2.8; mm
